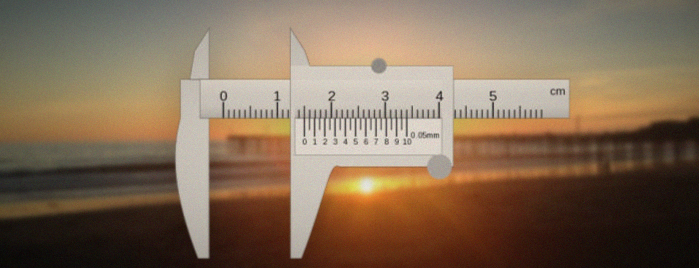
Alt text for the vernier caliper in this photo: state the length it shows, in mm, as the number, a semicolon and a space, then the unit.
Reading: 15.0; mm
